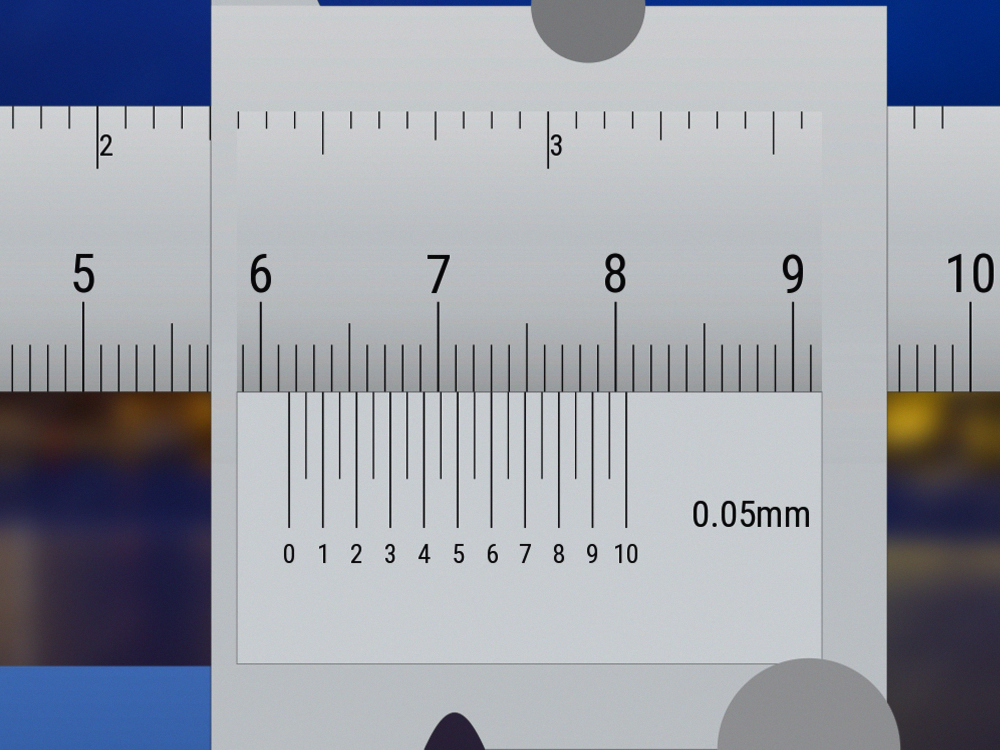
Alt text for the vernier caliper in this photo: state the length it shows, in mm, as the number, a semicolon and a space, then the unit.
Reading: 61.6; mm
